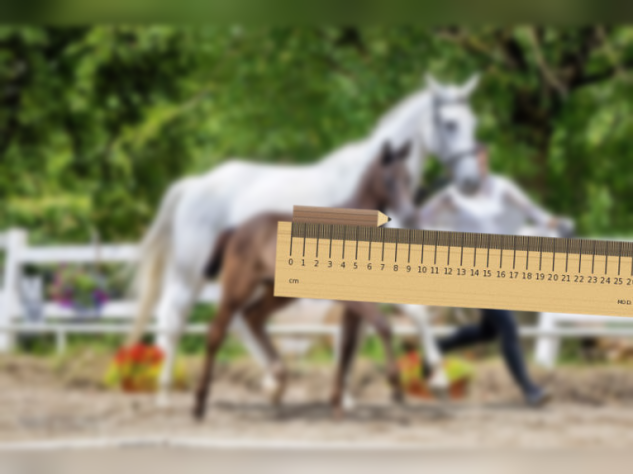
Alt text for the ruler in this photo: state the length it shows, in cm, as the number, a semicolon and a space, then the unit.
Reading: 7.5; cm
